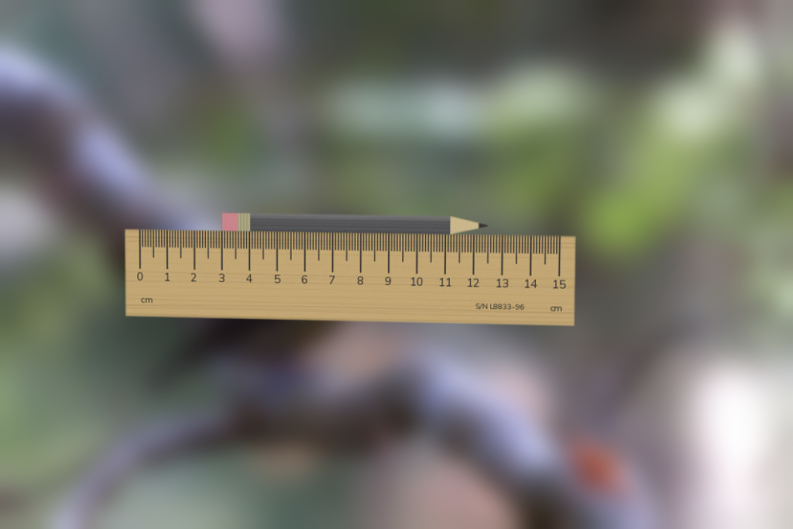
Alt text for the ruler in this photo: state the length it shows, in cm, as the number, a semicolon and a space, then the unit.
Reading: 9.5; cm
